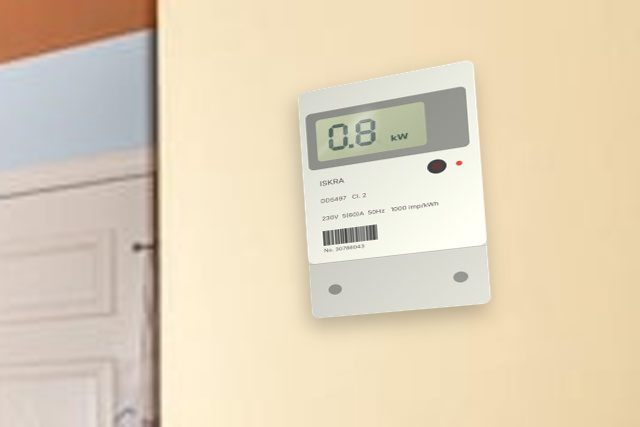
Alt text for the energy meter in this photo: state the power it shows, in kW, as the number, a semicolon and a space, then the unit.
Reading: 0.8; kW
